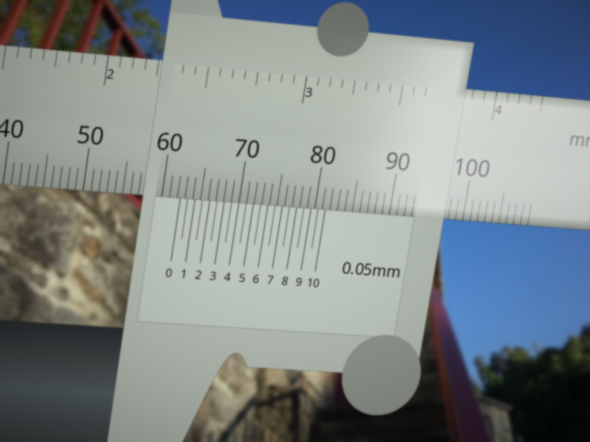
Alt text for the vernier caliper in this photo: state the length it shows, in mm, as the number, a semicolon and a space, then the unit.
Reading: 62.4; mm
